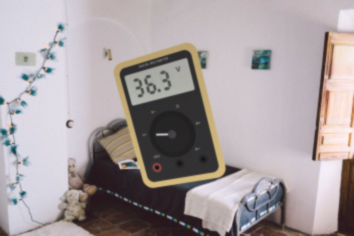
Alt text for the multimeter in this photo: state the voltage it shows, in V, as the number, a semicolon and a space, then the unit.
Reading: 36.3; V
